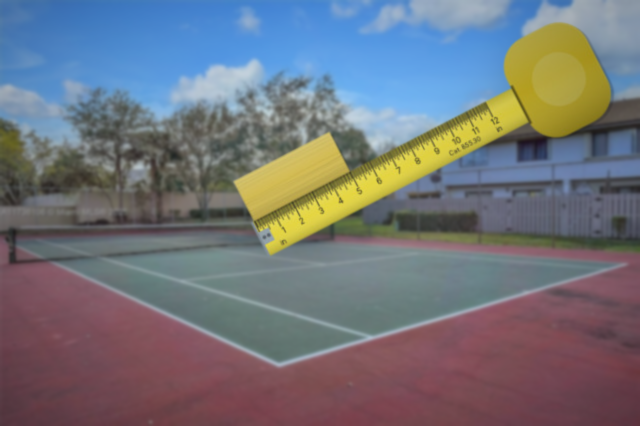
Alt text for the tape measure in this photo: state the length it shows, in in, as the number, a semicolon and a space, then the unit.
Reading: 5; in
